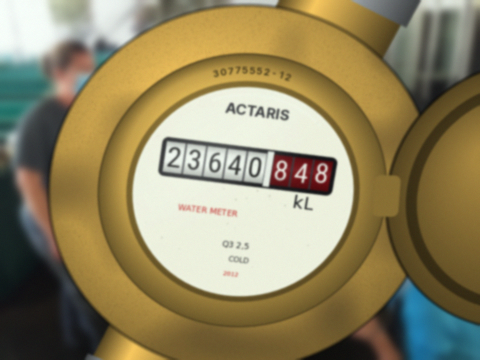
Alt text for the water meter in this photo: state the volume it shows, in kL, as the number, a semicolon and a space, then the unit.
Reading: 23640.848; kL
